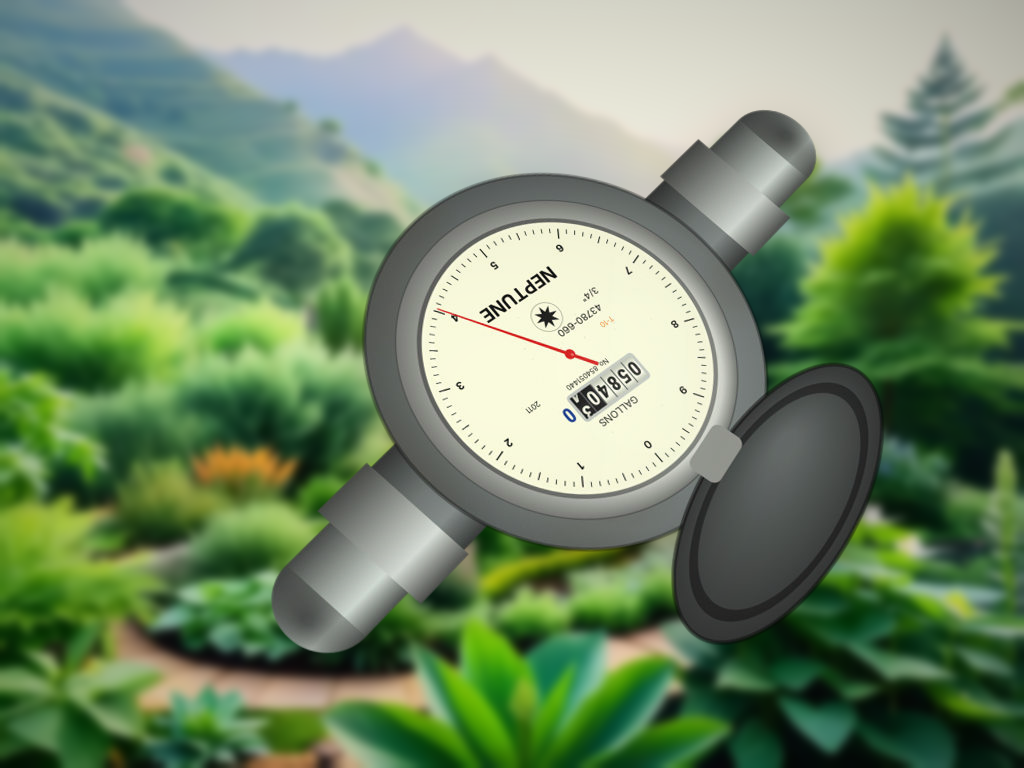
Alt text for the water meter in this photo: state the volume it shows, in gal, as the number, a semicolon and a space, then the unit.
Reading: 584034.0; gal
